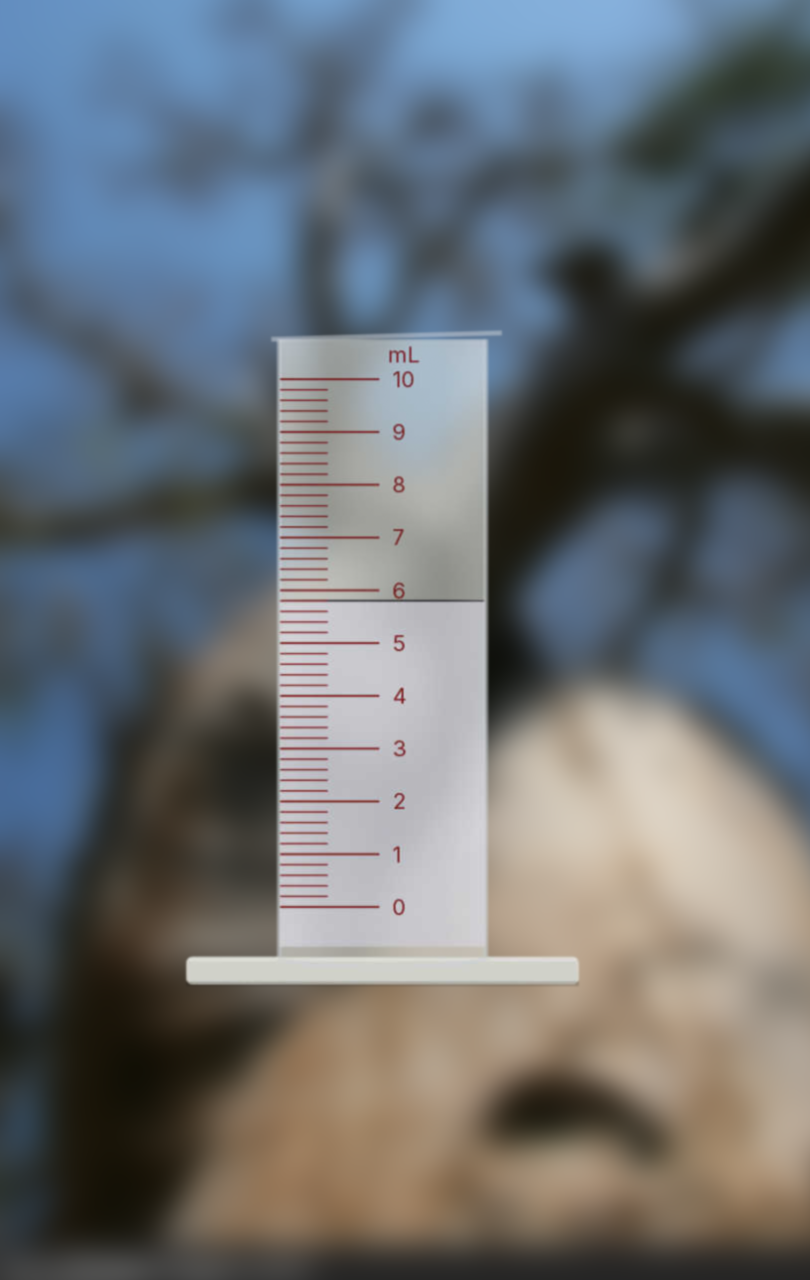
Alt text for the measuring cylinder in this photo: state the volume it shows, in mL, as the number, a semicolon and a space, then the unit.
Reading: 5.8; mL
